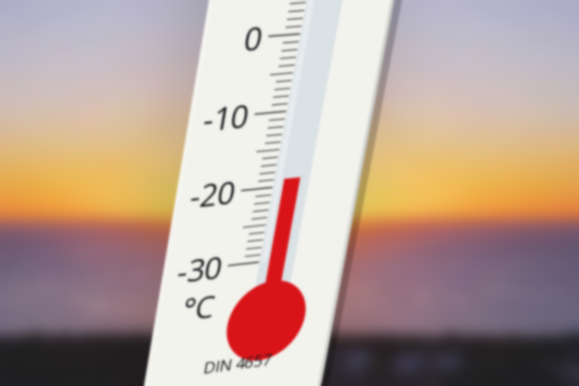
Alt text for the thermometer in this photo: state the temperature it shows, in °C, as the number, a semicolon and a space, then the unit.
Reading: -19; °C
